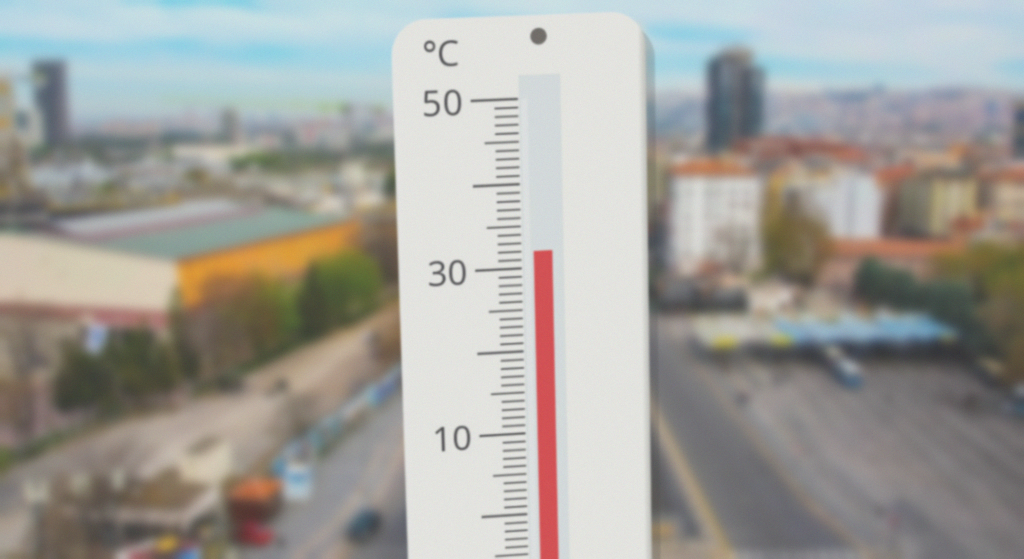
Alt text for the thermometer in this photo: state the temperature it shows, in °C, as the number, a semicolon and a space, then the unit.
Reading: 32; °C
